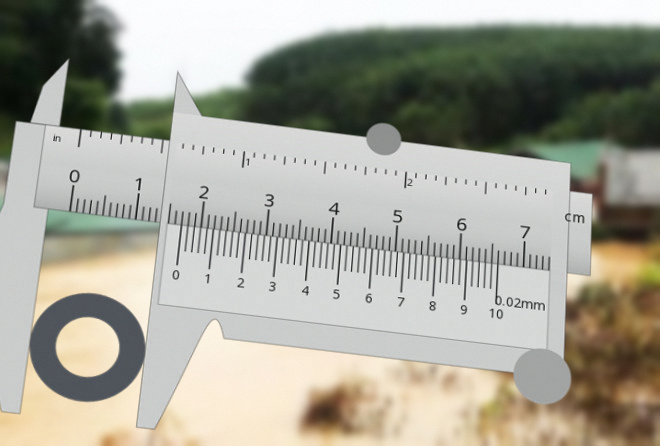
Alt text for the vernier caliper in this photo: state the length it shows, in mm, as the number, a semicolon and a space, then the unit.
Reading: 17.0; mm
